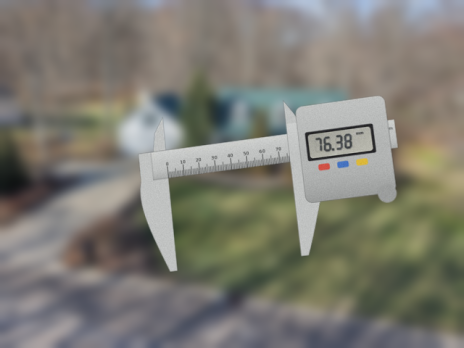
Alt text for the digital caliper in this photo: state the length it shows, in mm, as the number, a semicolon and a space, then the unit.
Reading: 76.38; mm
